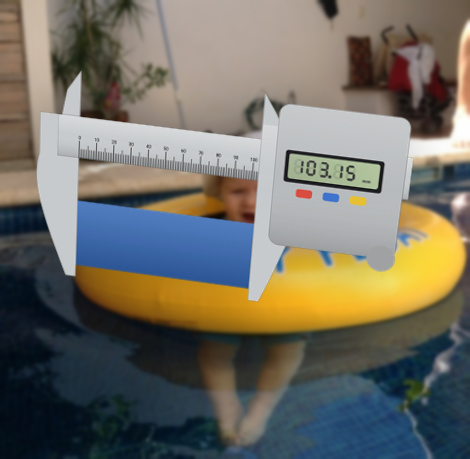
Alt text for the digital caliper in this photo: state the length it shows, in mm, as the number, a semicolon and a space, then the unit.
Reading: 103.15; mm
